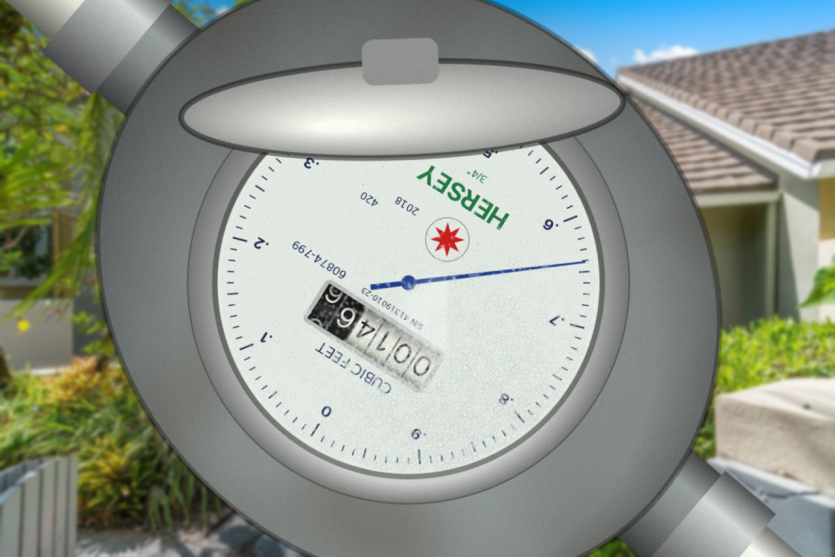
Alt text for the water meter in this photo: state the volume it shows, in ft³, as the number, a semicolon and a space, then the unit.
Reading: 1465.64; ft³
